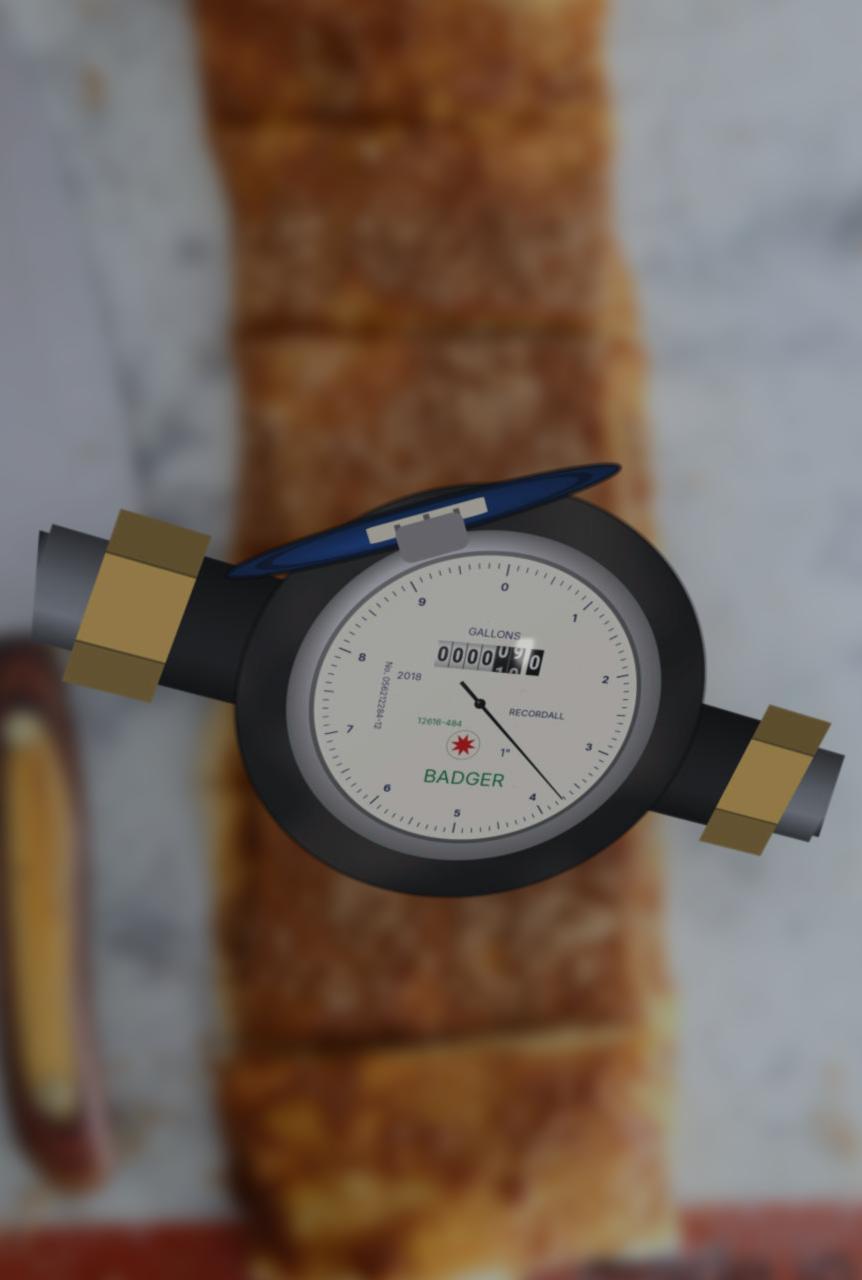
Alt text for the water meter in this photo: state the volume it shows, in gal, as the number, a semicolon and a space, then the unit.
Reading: 93.7; gal
